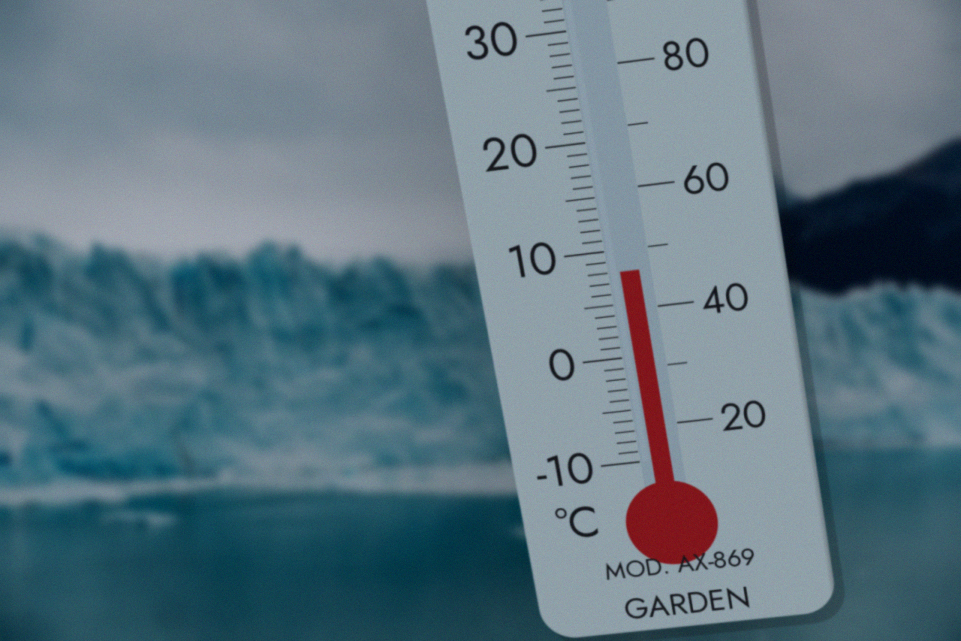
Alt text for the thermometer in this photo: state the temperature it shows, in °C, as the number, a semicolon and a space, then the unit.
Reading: 8; °C
